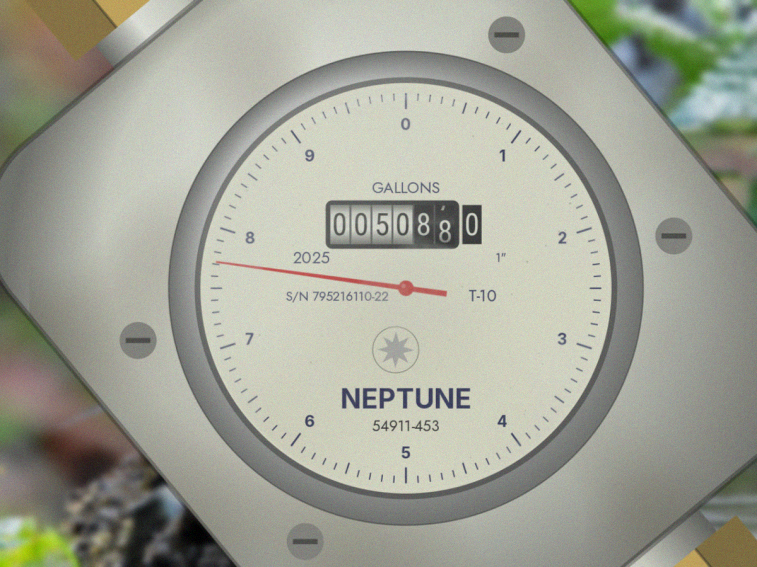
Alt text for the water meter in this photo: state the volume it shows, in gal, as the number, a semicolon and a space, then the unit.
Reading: 50877.7; gal
